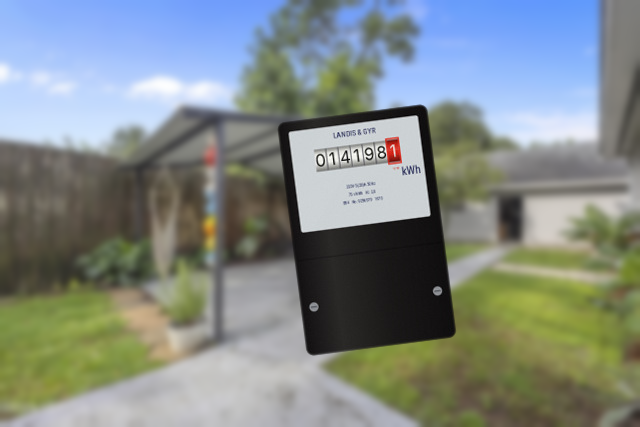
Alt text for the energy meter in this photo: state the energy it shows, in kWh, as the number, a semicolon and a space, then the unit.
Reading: 14198.1; kWh
